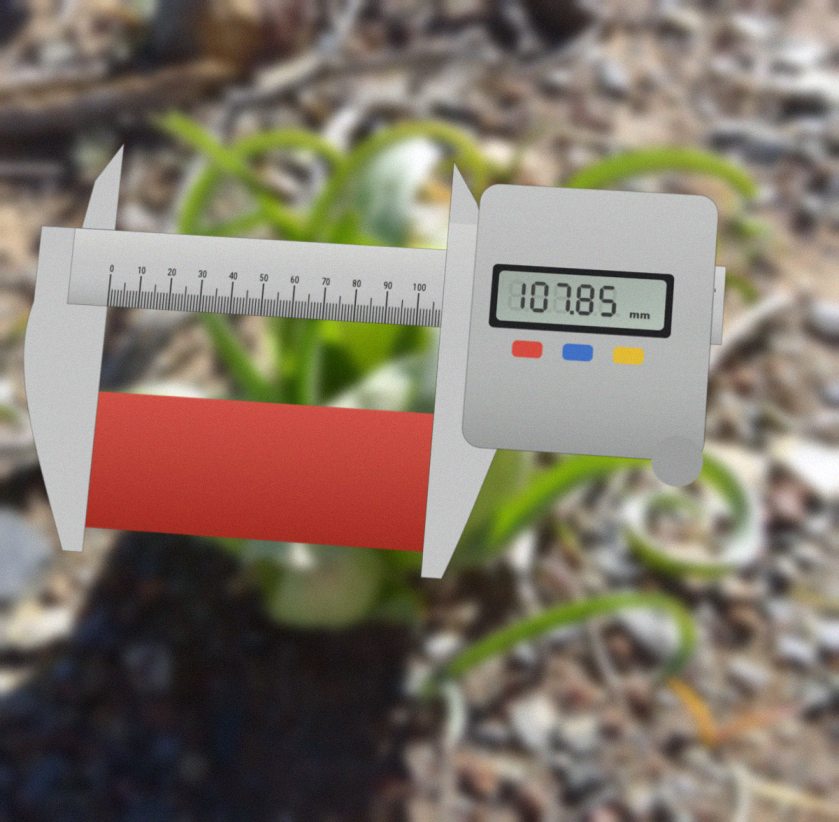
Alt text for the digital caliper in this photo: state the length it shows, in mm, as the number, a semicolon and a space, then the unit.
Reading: 107.85; mm
